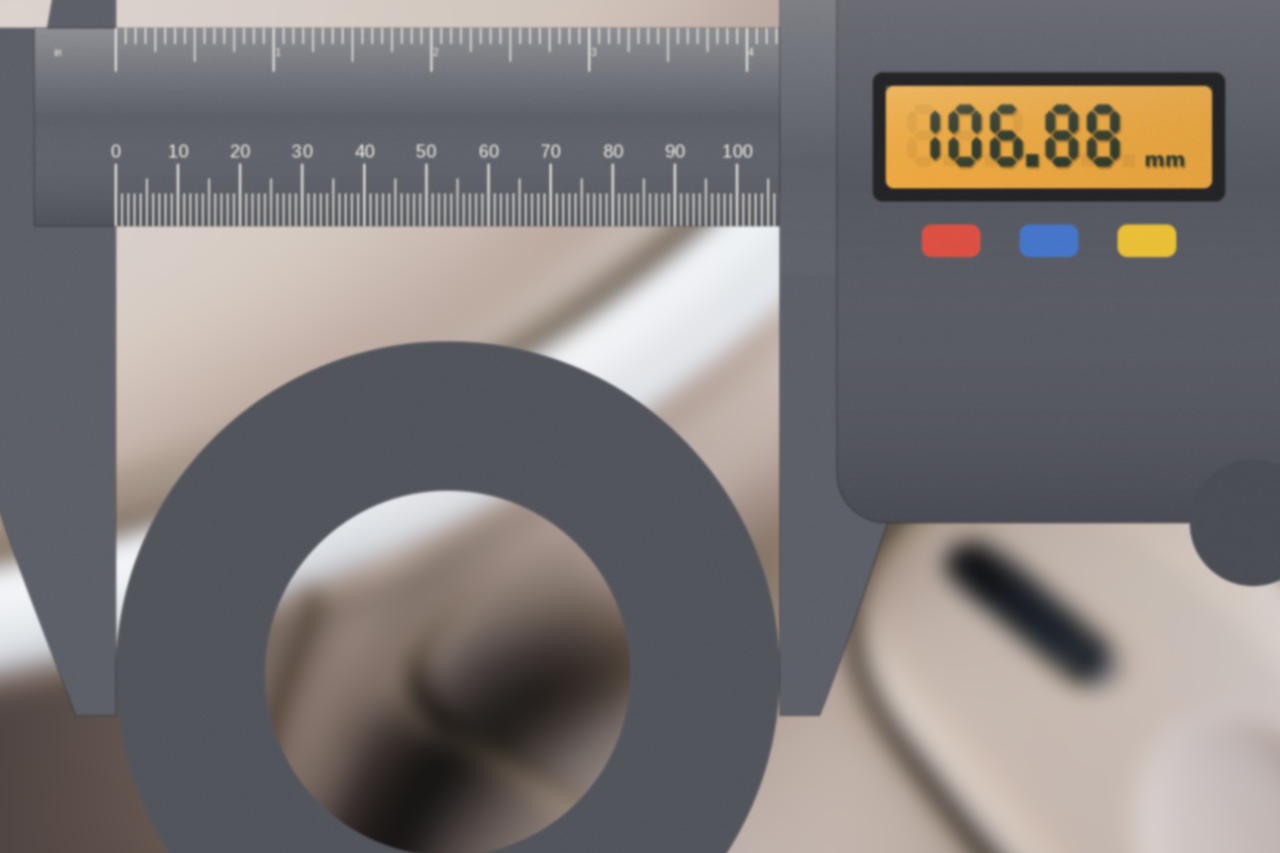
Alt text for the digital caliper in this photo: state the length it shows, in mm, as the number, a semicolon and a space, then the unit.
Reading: 106.88; mm
